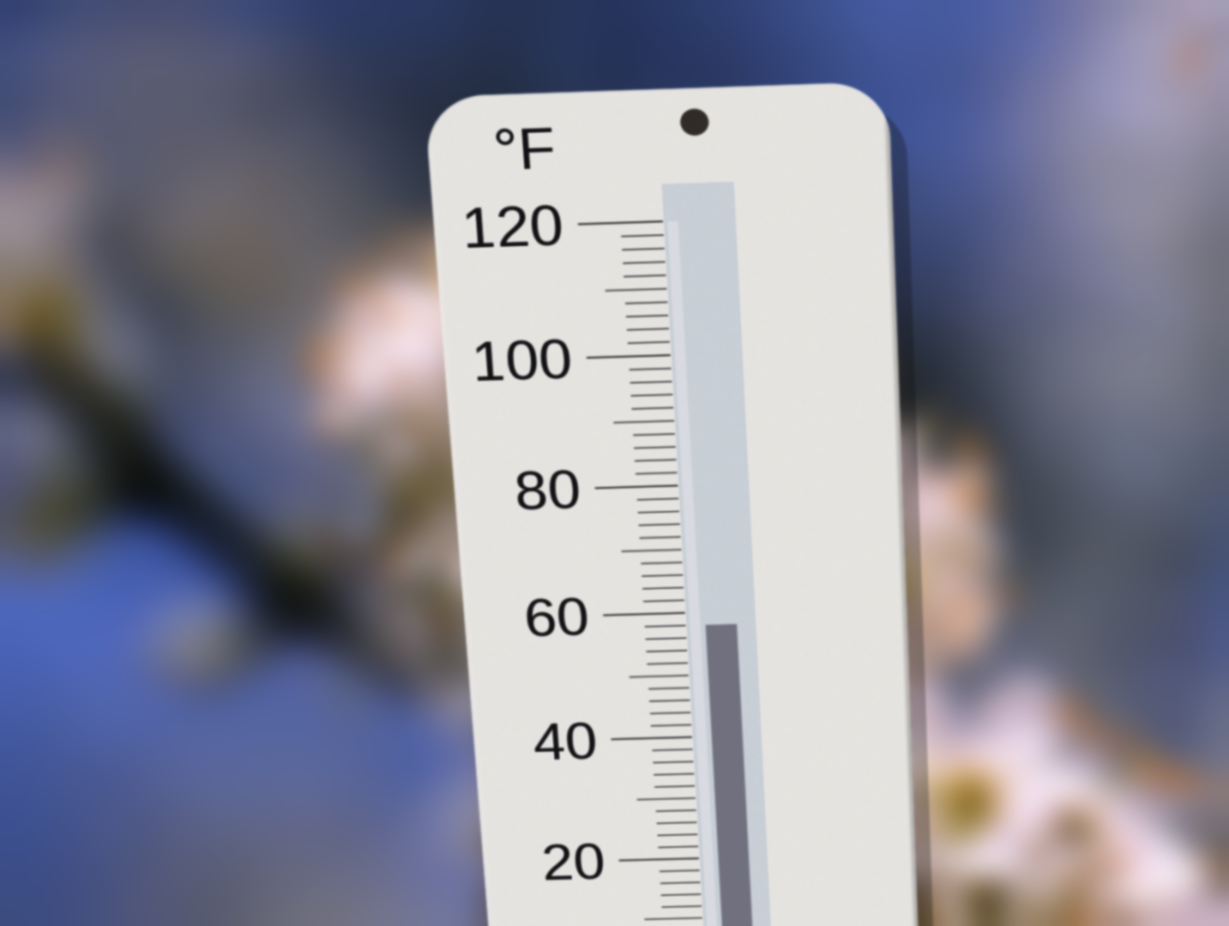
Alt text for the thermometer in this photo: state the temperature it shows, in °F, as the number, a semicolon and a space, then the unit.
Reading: 58; °F
